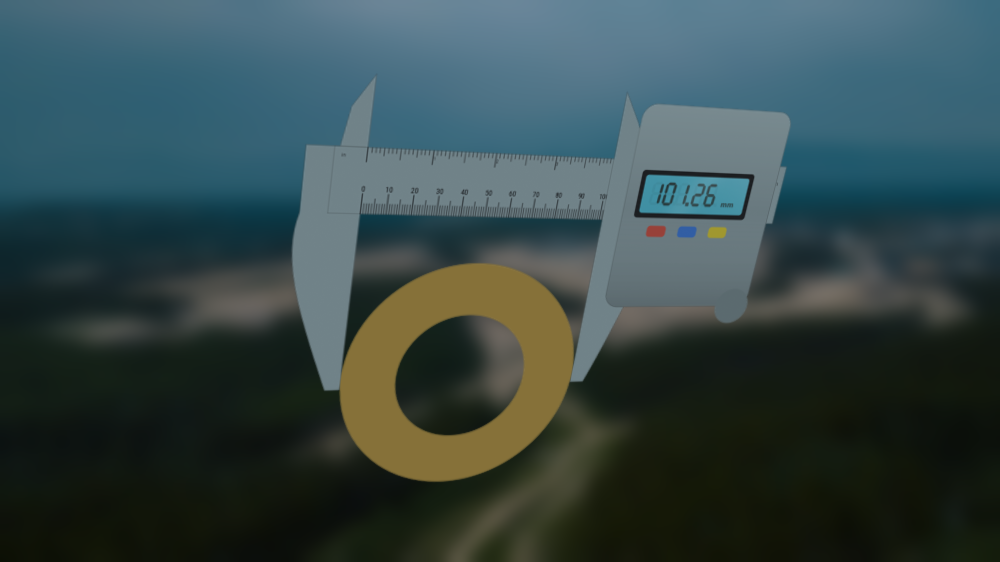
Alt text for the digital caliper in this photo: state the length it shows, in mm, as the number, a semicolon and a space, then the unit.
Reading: 101.26; mm
